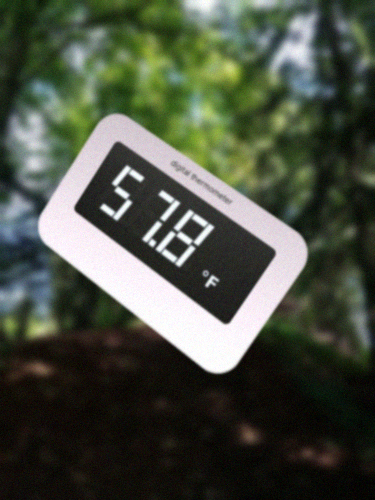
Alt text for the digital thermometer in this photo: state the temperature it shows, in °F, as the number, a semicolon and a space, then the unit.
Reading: 57.8; °F
